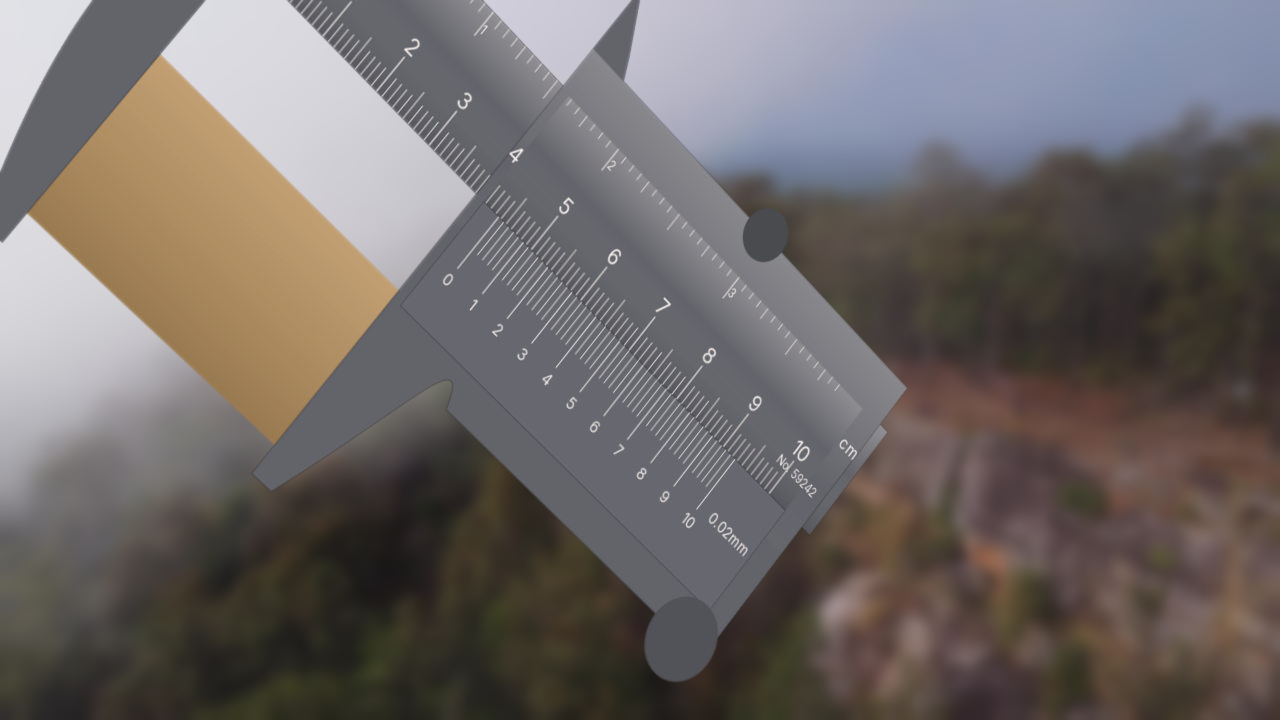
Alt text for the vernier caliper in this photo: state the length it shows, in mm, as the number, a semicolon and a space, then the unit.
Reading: 43.6; mm
